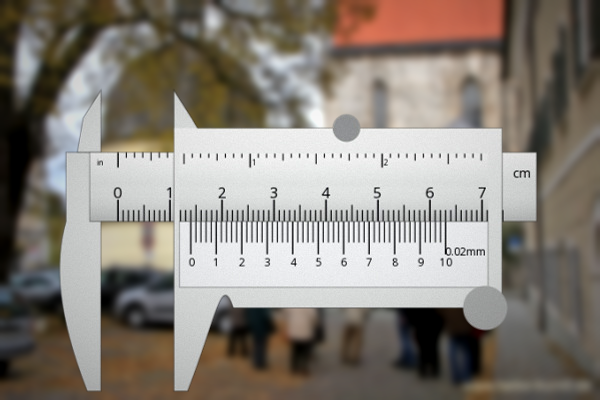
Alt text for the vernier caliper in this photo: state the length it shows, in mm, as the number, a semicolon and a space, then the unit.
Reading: 14.0; mm
